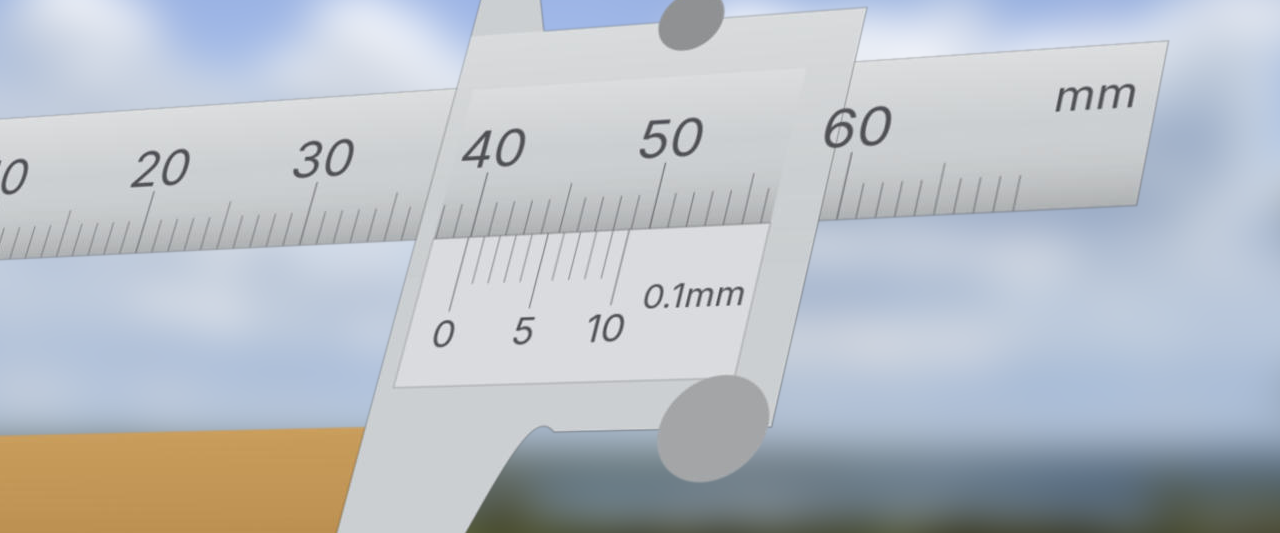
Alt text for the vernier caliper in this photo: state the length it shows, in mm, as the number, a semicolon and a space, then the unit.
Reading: 39.9; mm
